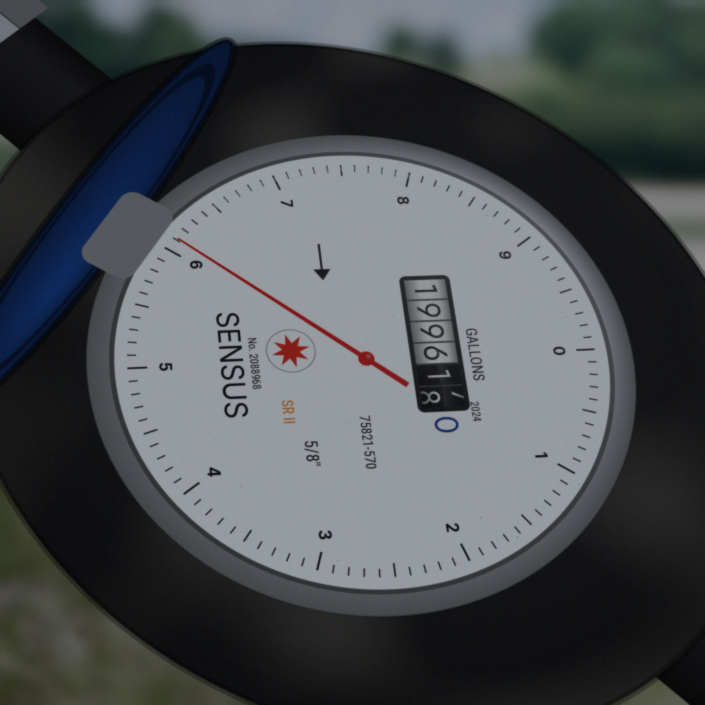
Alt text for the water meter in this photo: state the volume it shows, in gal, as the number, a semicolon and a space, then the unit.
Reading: 1996176.1; gal
